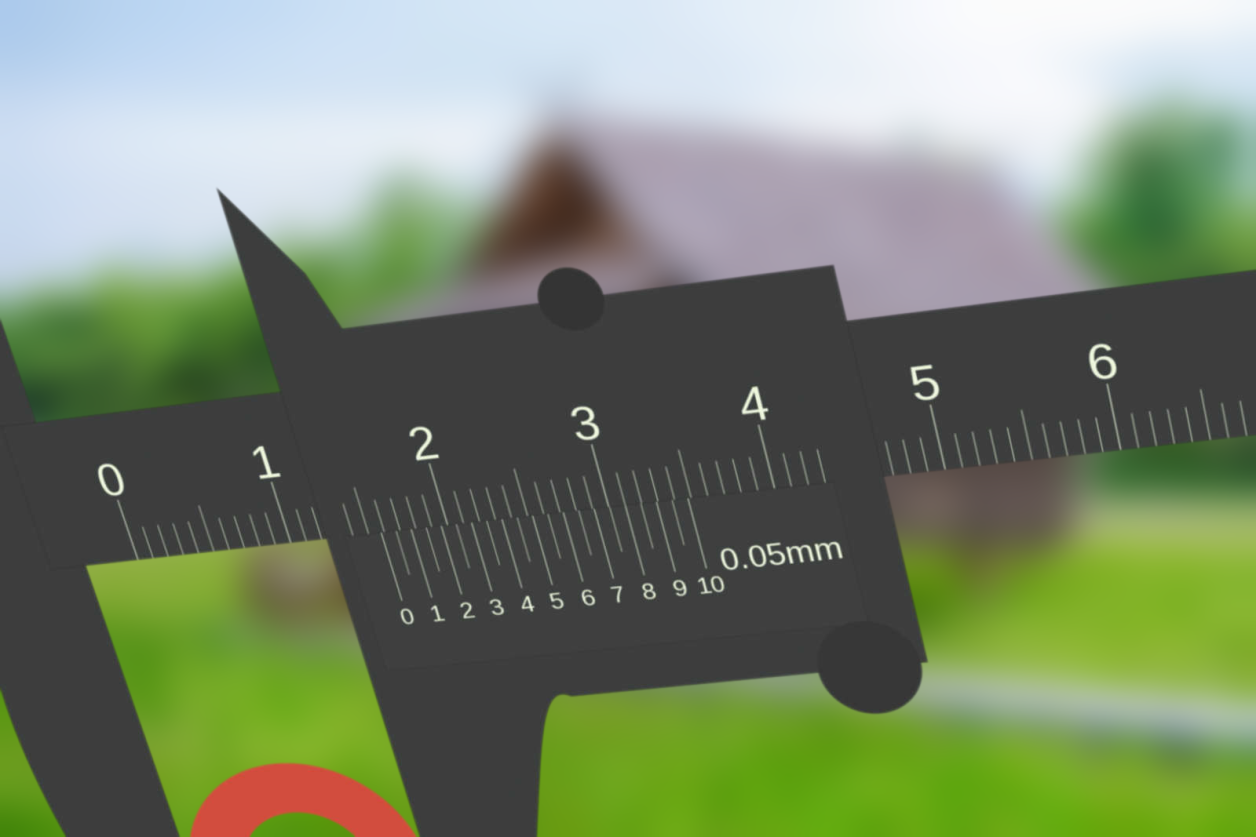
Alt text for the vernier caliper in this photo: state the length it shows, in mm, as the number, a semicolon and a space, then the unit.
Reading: 15.8; mm
